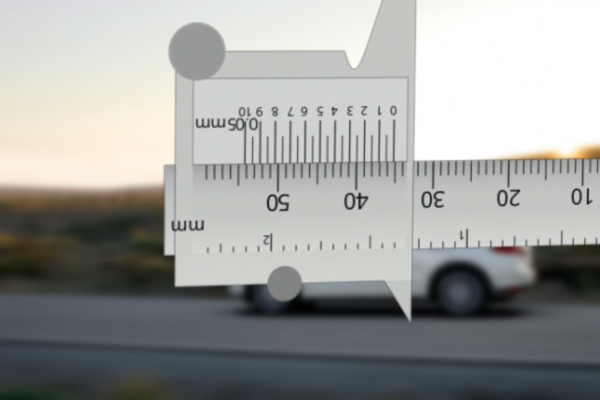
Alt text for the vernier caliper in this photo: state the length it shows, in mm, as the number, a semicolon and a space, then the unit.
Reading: 35.2; mm
